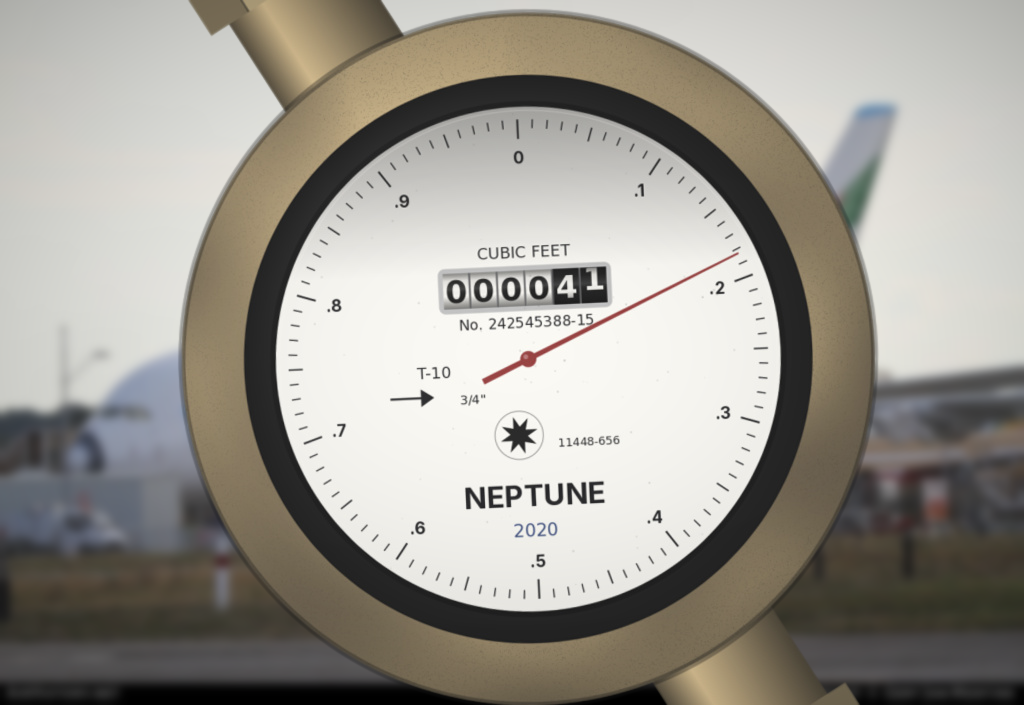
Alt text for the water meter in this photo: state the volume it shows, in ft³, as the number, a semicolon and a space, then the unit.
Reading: 41.18; ft³
